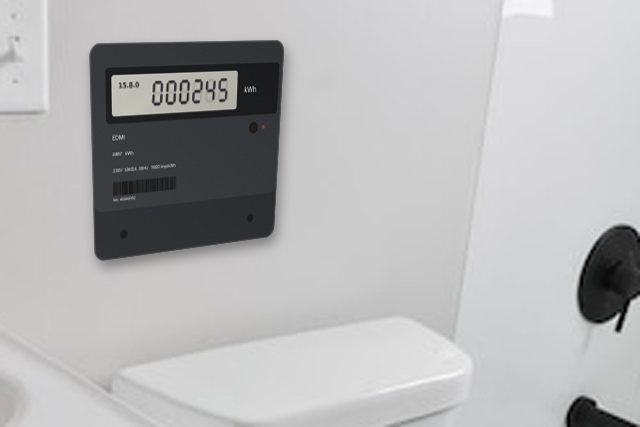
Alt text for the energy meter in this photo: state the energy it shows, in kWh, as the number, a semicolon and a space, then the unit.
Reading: 245; kWh
